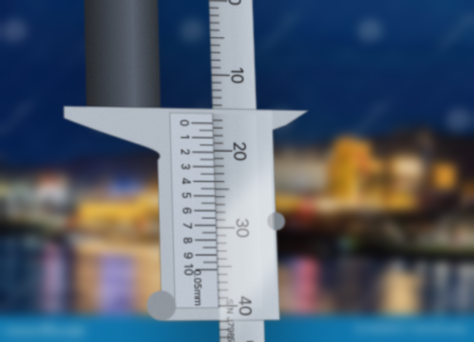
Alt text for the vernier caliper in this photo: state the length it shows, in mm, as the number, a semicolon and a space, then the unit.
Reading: 16.4; mm
